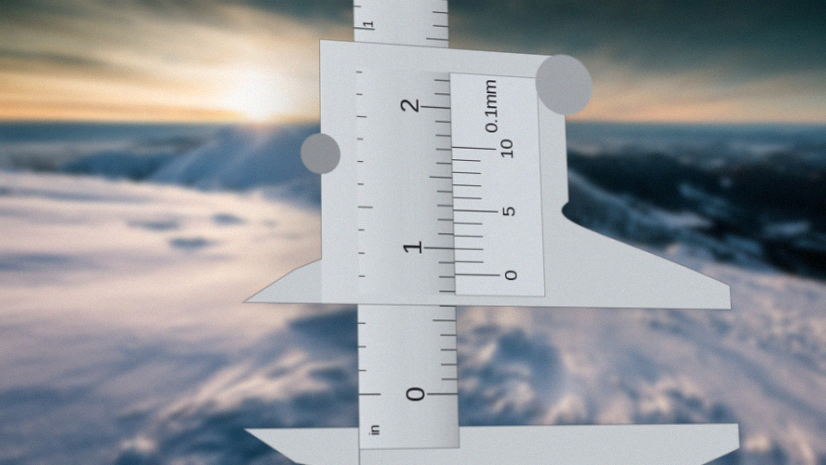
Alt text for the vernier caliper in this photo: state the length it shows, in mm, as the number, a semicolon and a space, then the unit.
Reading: 8.2; mm
